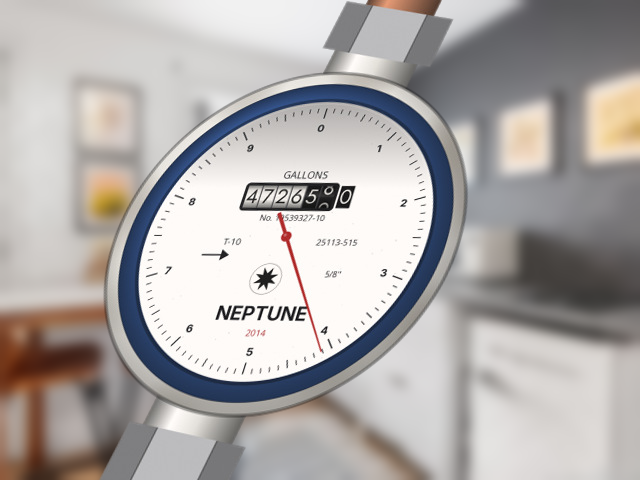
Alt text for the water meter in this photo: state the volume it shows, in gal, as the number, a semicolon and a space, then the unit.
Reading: 4726584.1; gal
